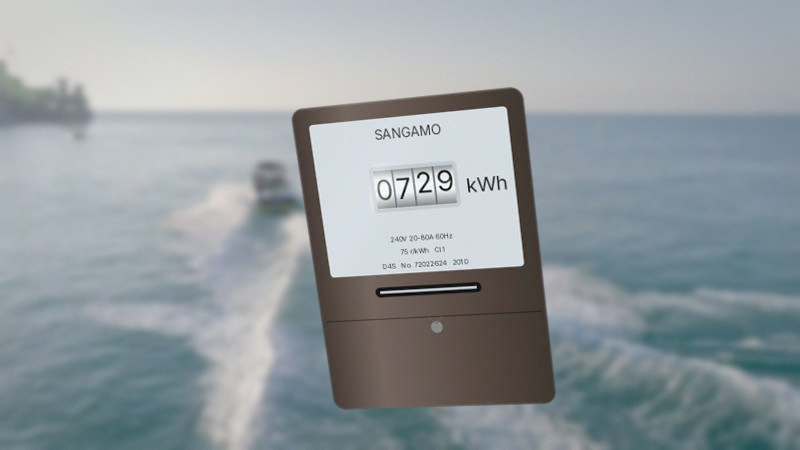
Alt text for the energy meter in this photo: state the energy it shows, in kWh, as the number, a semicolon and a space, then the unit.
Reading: 729; kWh
